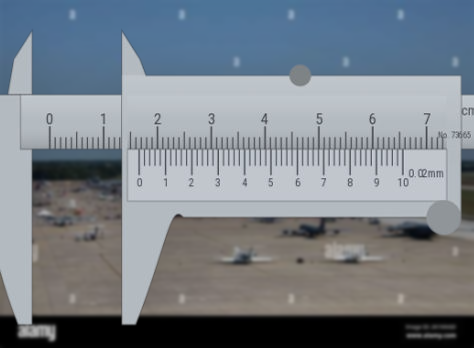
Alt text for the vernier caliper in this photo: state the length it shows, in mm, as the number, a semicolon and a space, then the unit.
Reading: 16.6; mm
